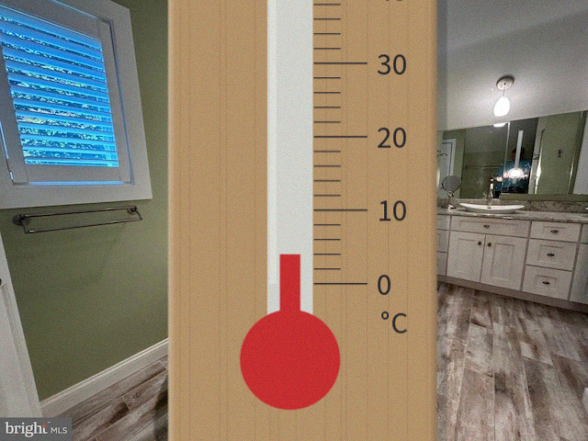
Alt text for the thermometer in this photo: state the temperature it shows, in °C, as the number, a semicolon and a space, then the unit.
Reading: 4; °C
